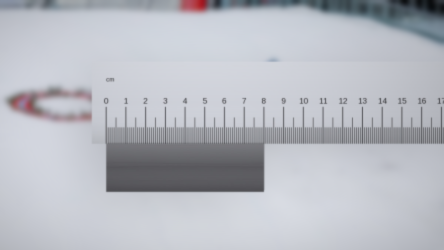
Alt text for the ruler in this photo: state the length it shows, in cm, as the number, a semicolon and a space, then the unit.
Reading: 8; cm
